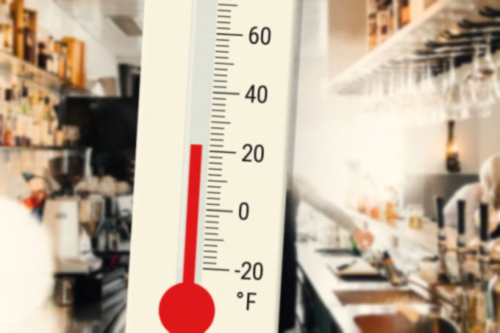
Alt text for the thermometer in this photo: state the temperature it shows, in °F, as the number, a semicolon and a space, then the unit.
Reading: 22; °F
